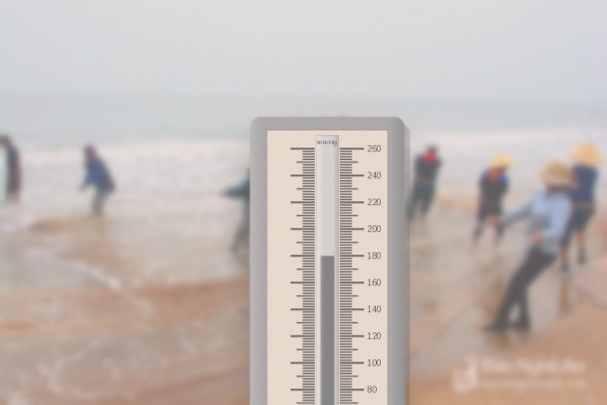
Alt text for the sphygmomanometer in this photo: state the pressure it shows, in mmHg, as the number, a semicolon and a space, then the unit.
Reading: 180; mmHg
